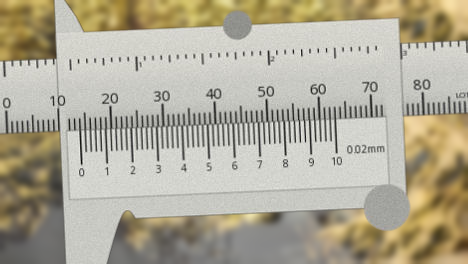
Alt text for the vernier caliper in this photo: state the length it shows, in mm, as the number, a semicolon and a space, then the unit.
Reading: 14.0; mm
